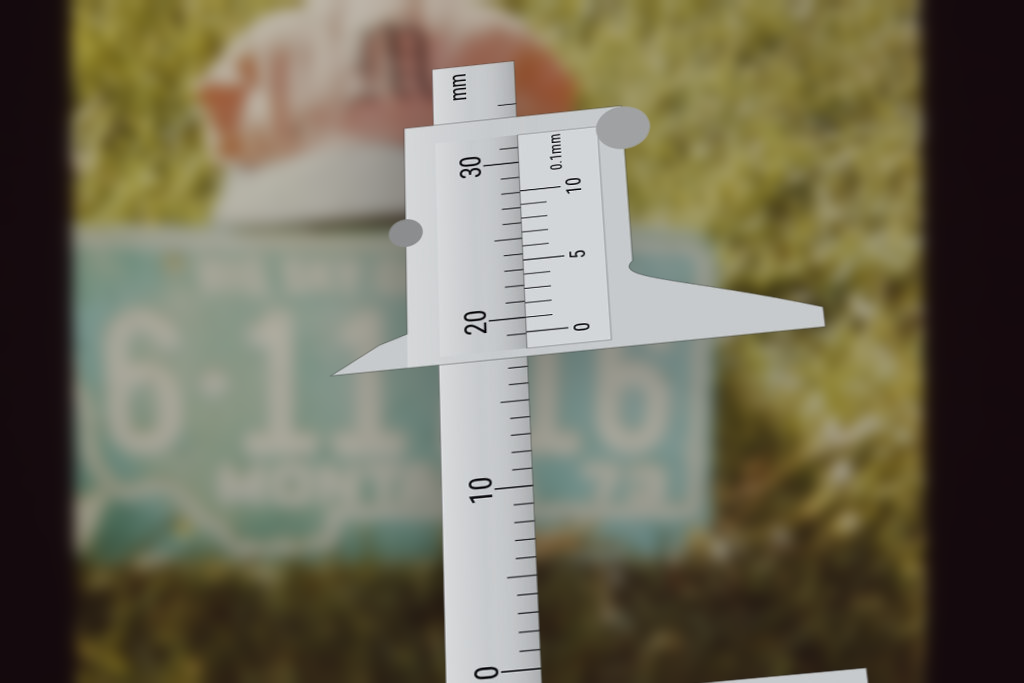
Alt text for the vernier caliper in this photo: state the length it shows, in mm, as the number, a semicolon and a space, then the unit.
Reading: 19.1; mm
